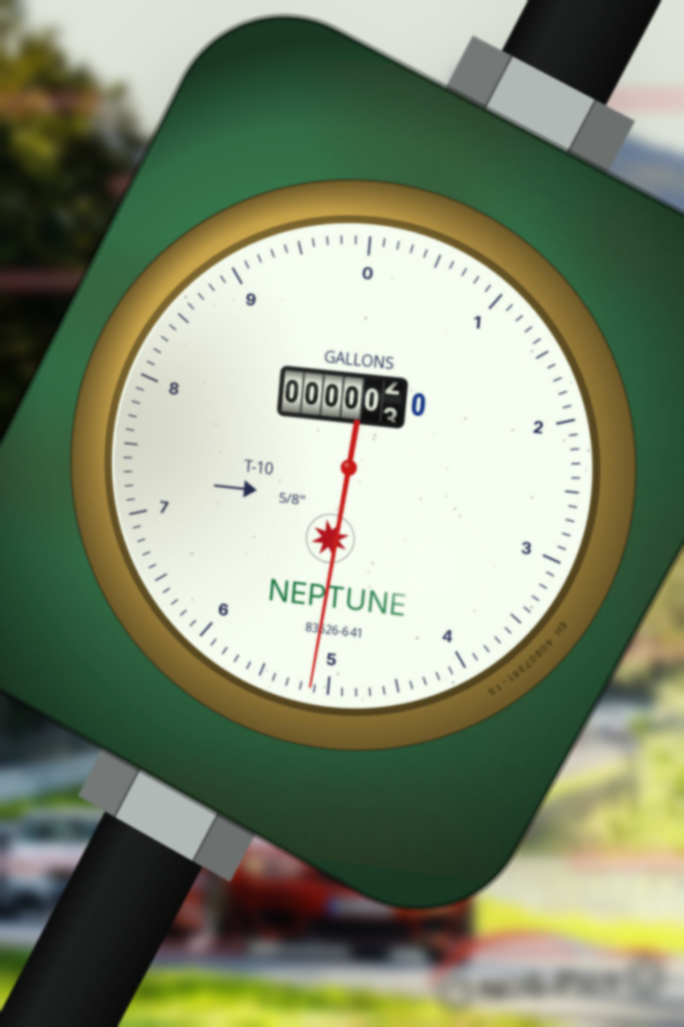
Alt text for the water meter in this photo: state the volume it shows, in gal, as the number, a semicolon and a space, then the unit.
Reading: 25.1; gal
